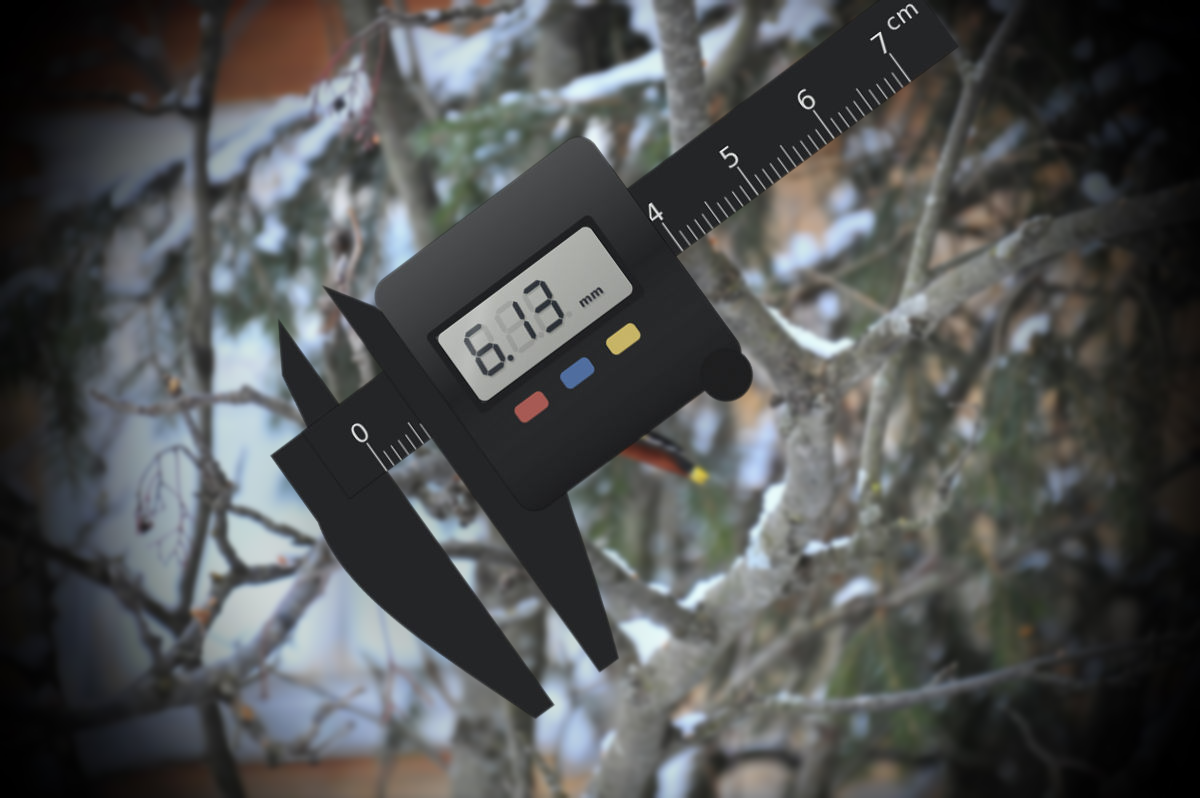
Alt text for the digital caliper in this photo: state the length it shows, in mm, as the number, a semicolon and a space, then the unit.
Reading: 6.13; mm
